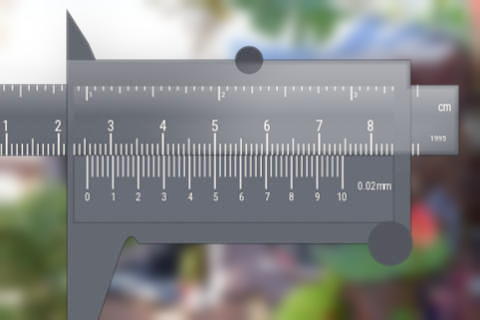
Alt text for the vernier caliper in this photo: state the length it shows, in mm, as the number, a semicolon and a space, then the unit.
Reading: 25.5; mm
